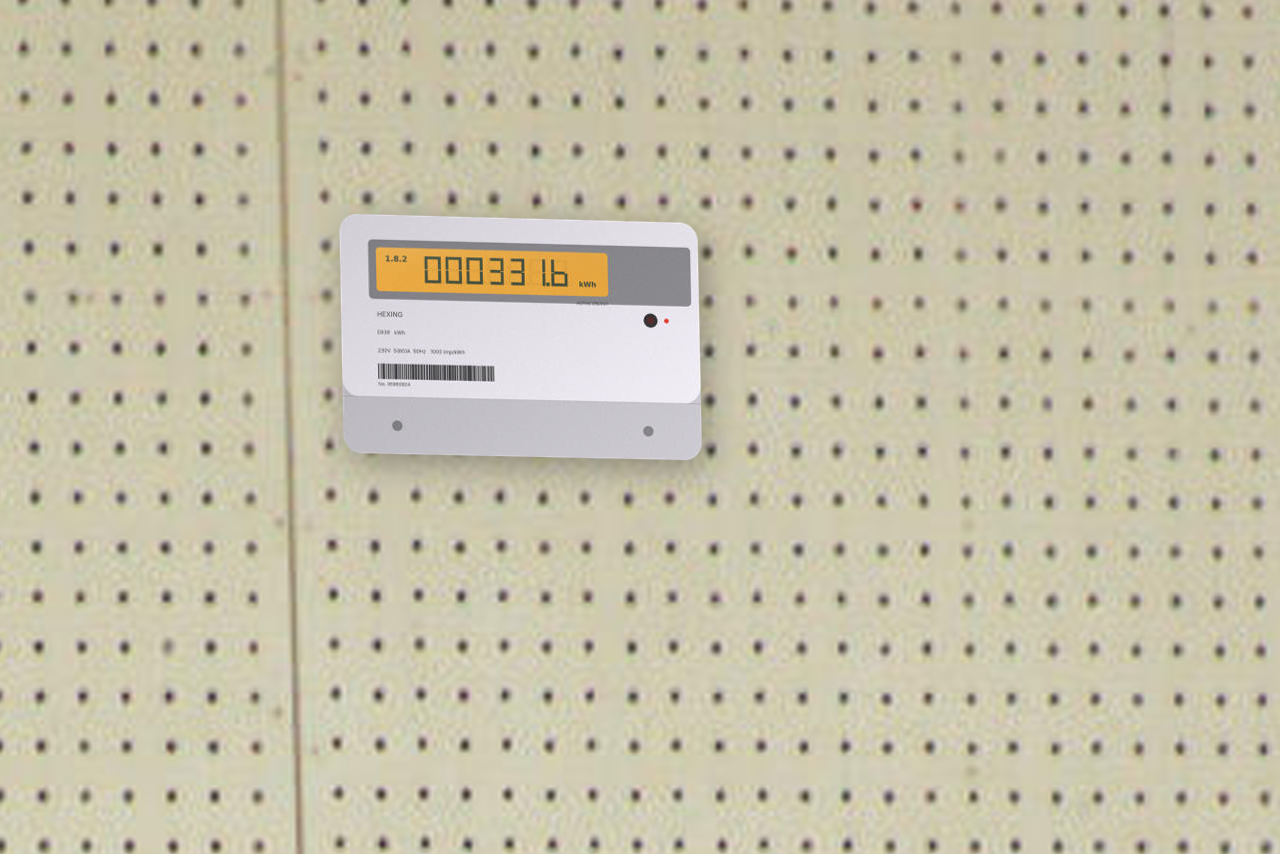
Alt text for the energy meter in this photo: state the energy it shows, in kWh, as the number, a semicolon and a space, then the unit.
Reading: 331.6; kWh
